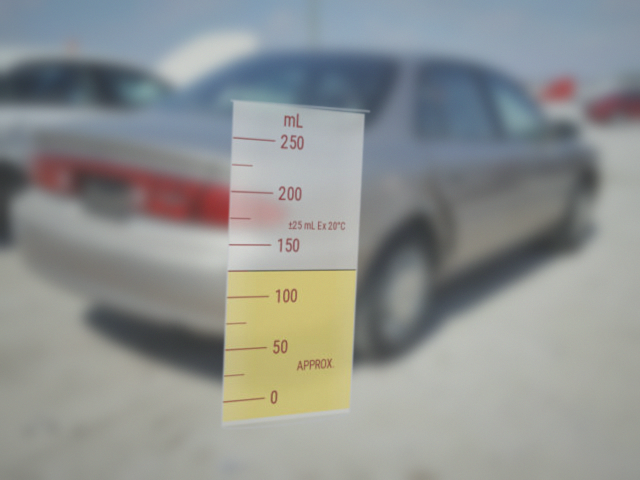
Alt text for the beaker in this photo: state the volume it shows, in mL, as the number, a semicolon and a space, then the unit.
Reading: 125; mL
